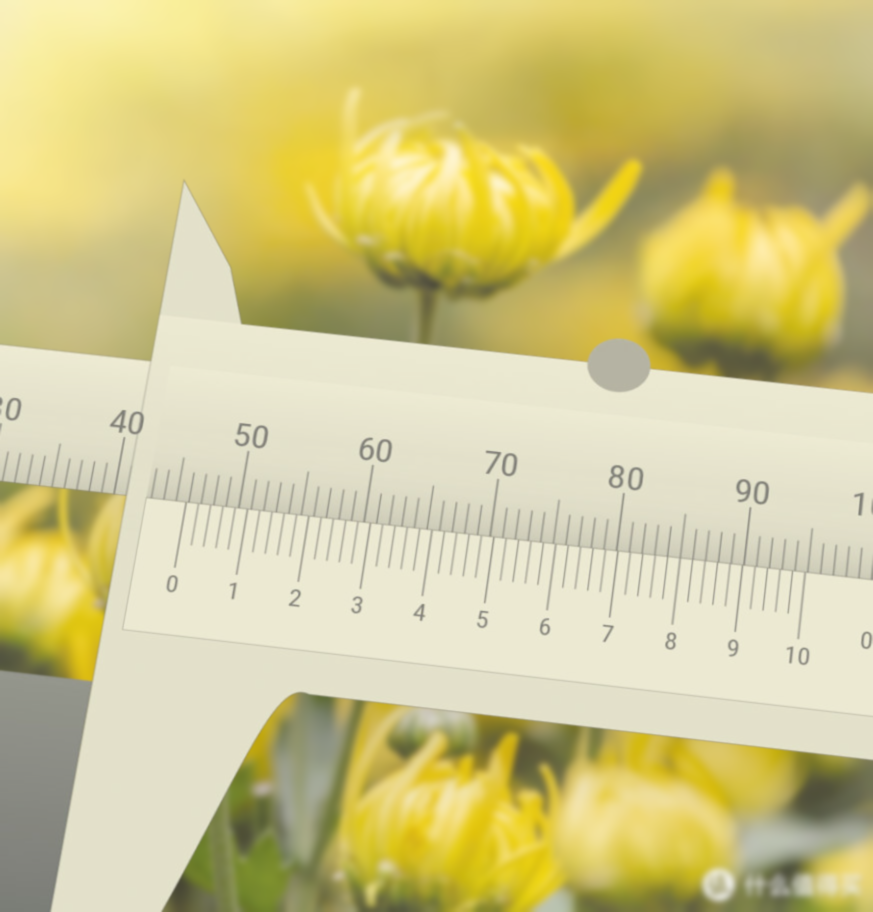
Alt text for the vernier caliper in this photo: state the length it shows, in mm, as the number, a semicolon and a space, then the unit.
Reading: 45.8; mm
